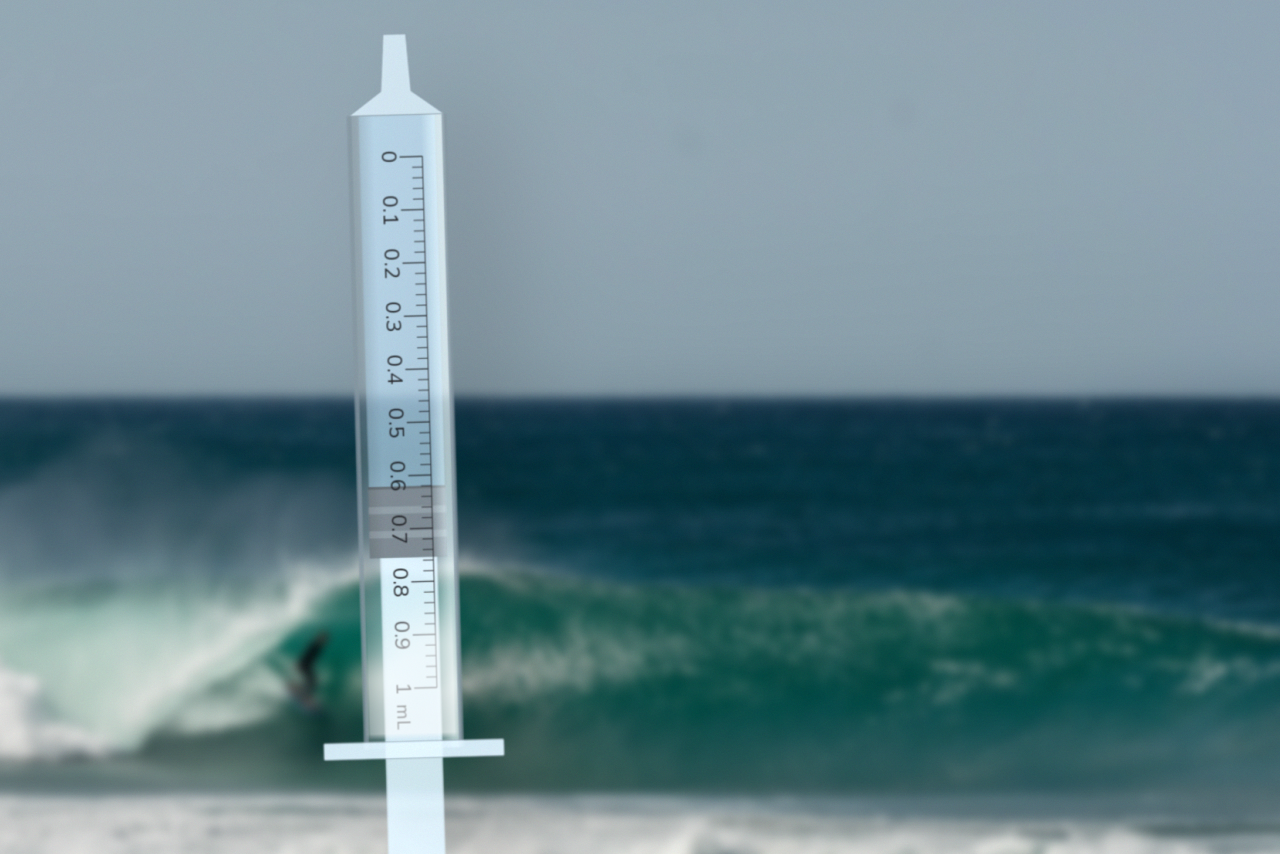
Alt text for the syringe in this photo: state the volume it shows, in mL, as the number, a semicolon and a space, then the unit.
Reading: 0.62; mL
